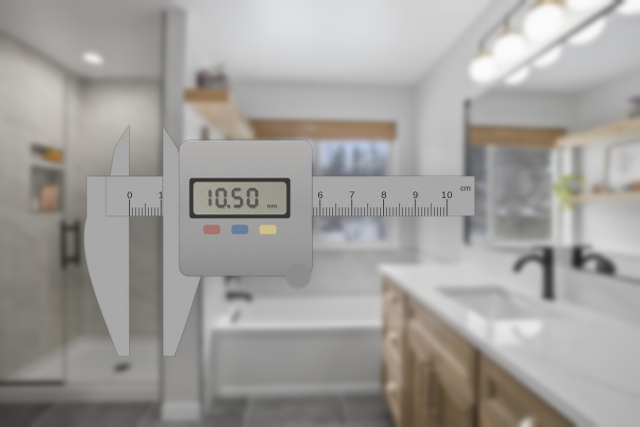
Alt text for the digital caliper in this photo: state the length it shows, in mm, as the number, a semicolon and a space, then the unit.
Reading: 10.50; mm
